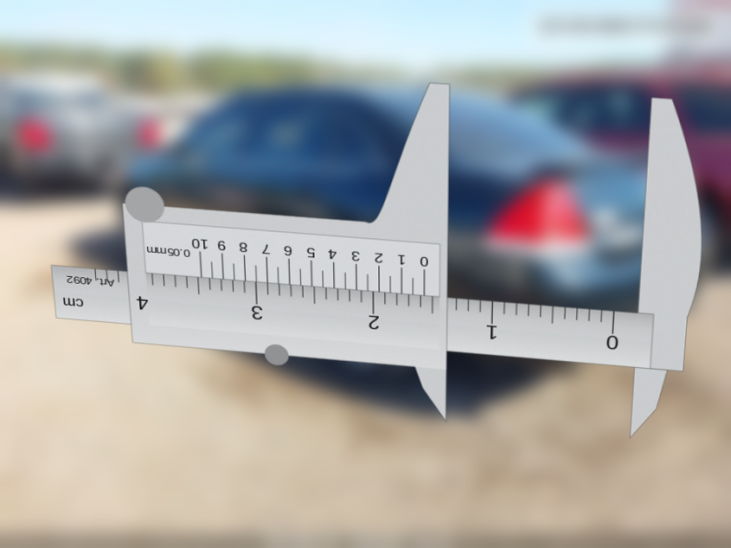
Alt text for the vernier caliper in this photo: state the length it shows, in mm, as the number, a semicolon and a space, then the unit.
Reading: 15.7; mm
